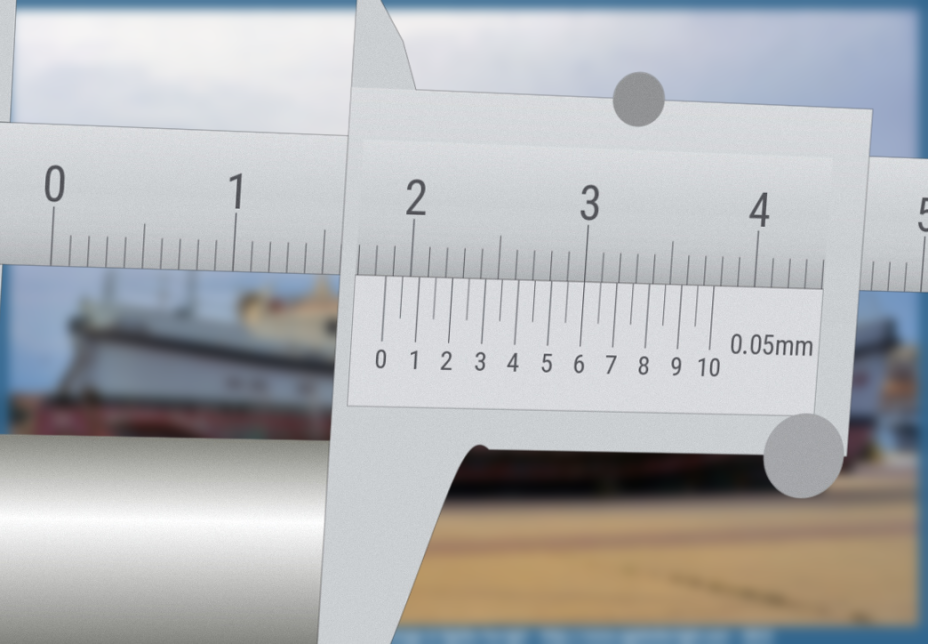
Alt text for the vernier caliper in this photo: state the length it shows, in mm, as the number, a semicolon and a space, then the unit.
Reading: 18.6; mm
